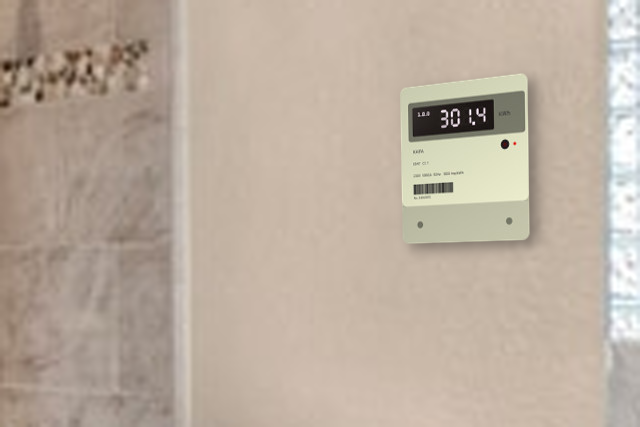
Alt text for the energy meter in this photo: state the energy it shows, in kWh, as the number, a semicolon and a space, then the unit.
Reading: 301.4; kWh
